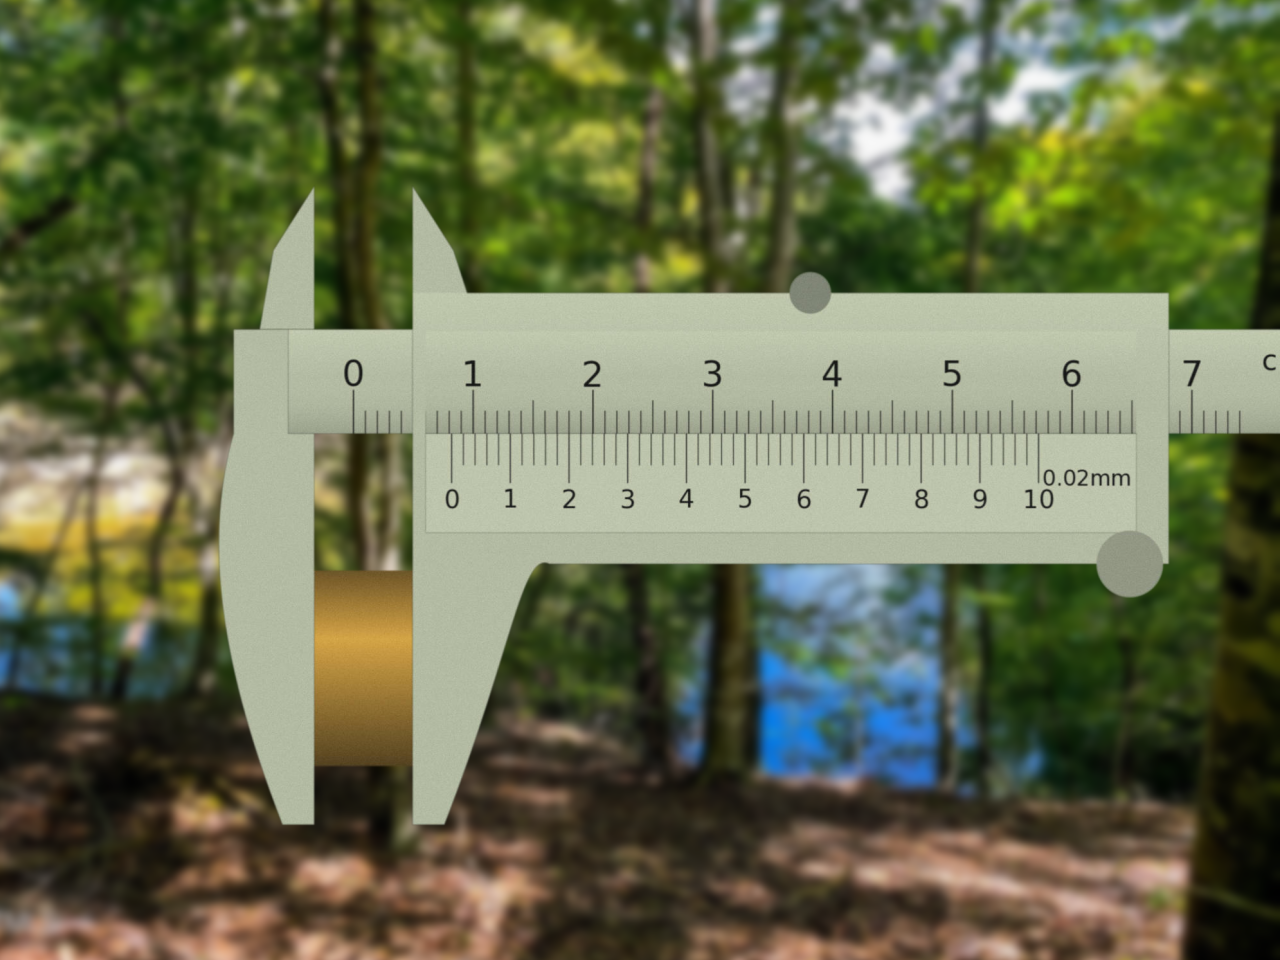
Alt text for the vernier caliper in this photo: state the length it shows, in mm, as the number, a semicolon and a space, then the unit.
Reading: 8.2; mm
